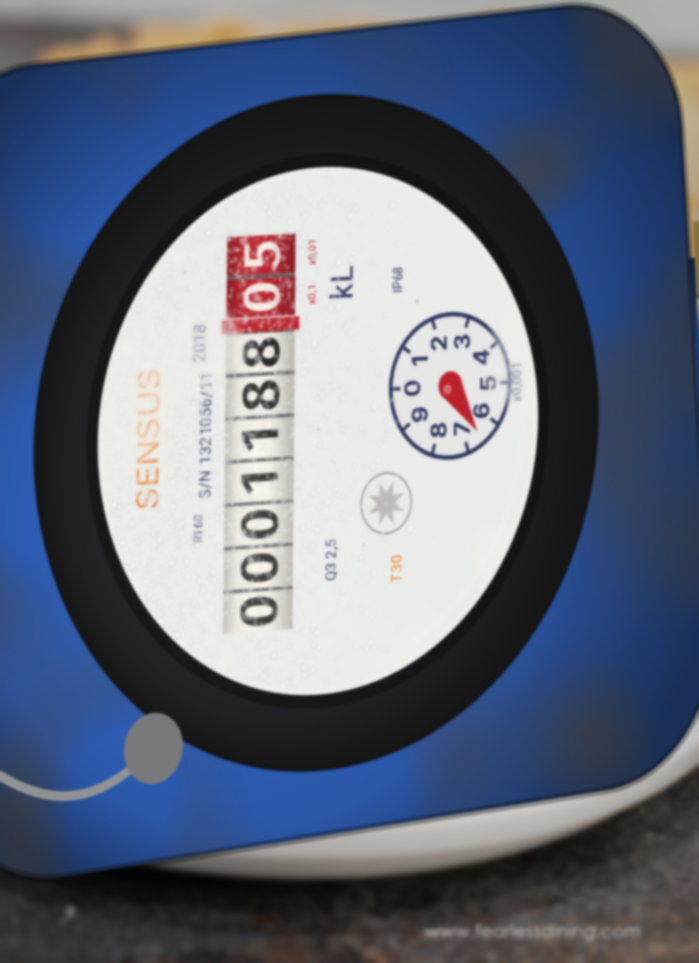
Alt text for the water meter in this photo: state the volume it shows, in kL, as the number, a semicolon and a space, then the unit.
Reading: 1188.056; kL
